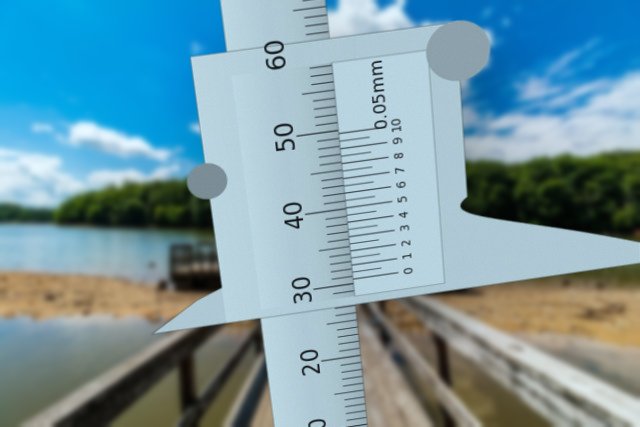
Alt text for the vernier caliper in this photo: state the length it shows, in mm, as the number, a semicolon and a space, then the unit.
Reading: 30.6; mm
